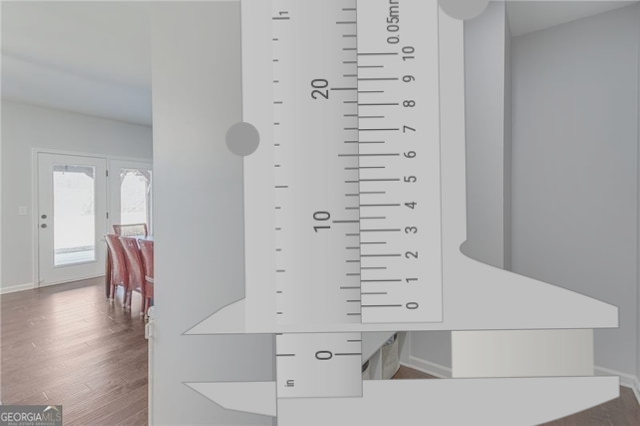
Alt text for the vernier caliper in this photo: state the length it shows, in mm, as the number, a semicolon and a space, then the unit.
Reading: 3.6; mm
